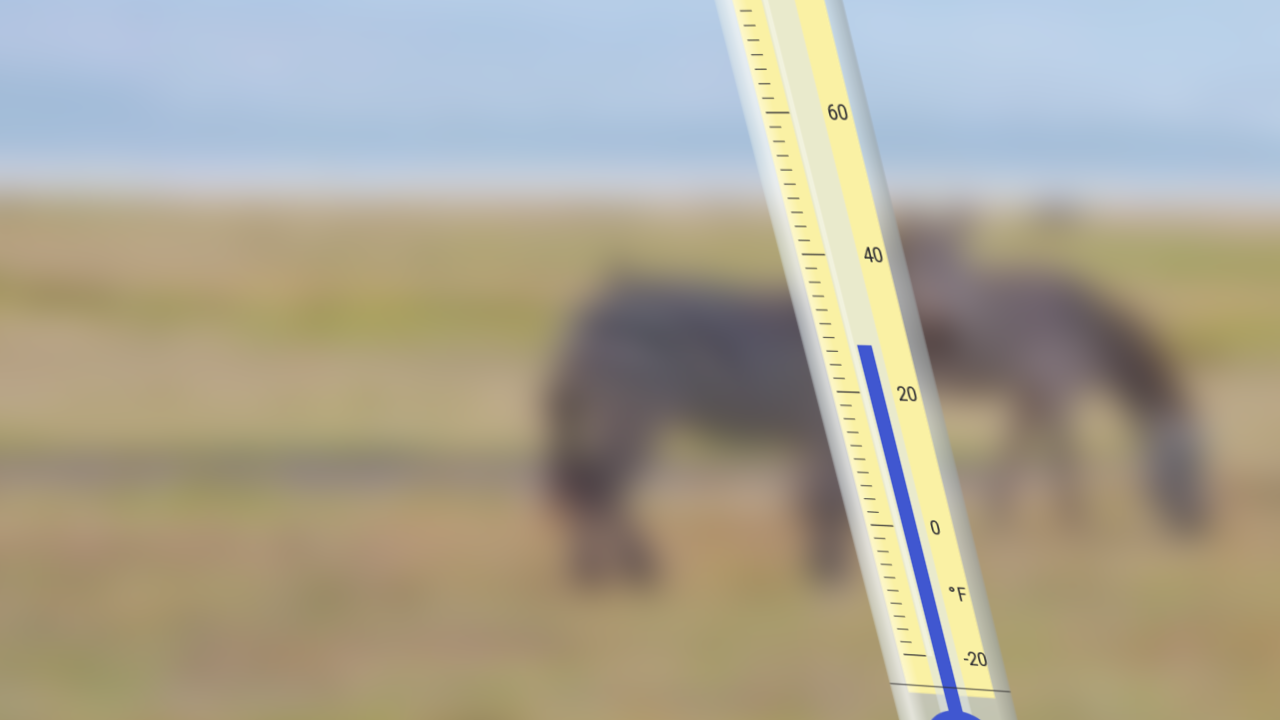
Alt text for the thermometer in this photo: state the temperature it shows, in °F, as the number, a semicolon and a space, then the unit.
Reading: 27; °F
